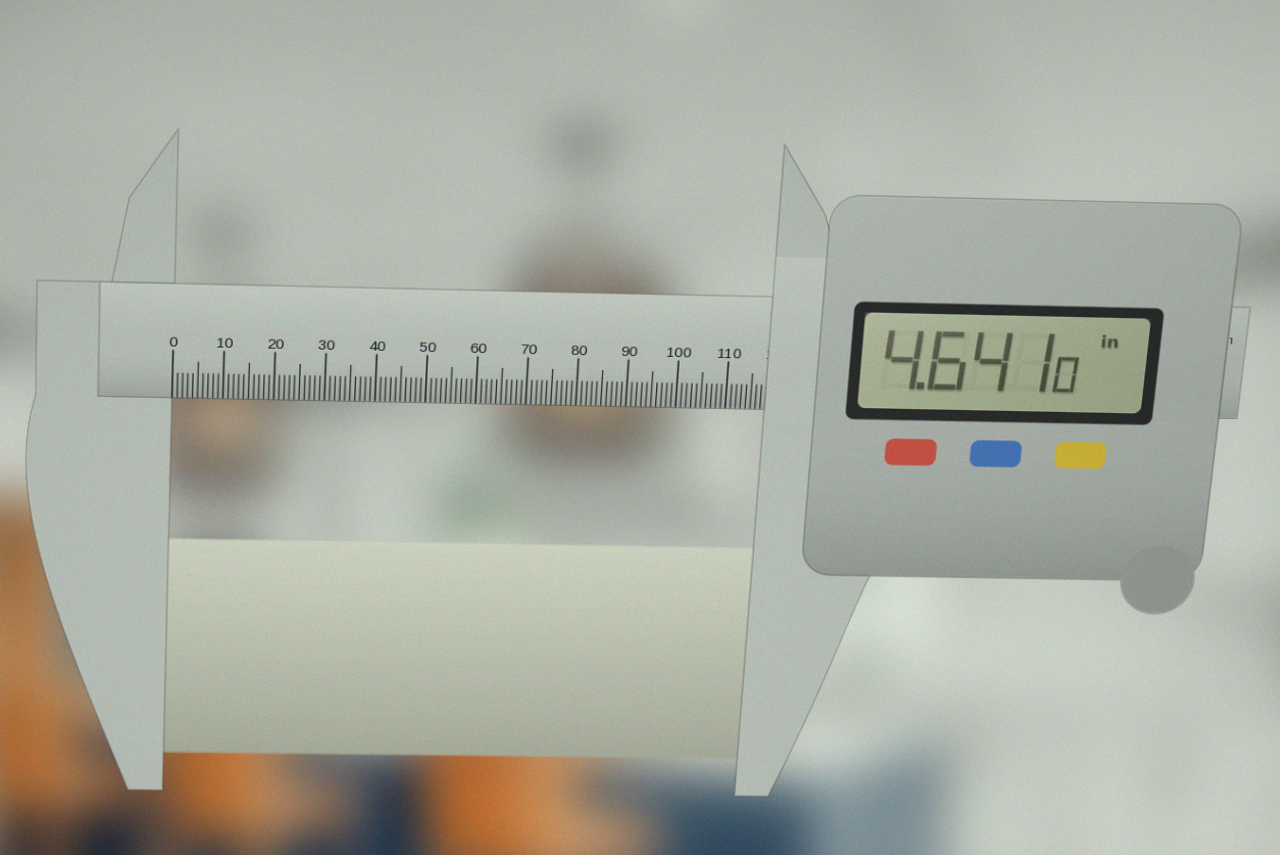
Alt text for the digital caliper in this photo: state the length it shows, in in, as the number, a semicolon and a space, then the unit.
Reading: 4.6410; in
